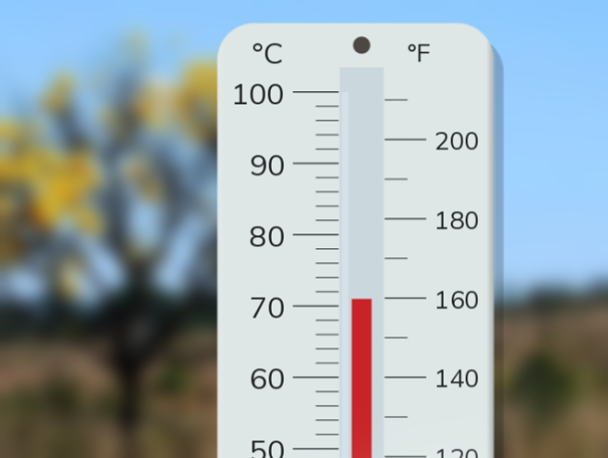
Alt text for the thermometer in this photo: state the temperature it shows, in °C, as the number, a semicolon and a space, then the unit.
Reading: 71; °C
